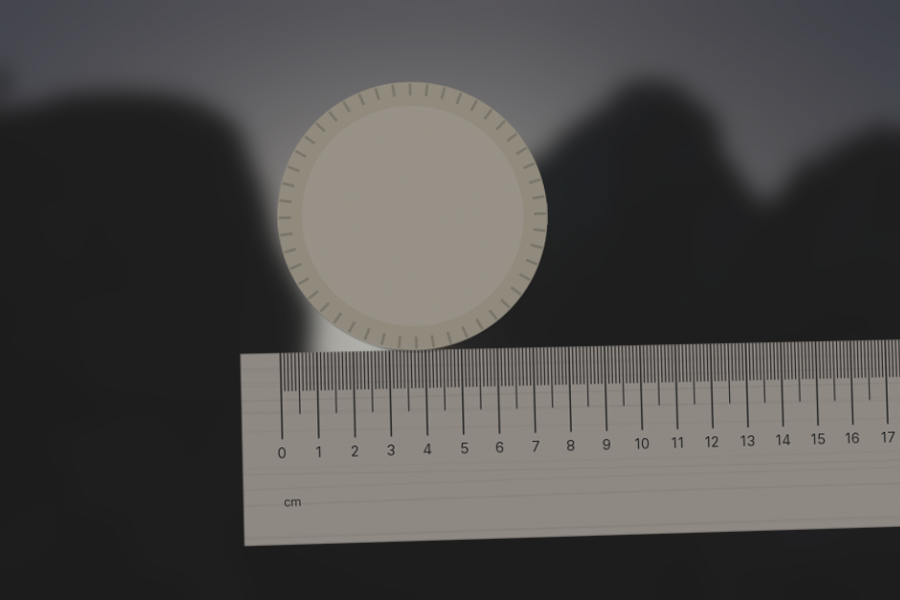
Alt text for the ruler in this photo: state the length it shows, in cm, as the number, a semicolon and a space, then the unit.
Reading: 7.5; cm
